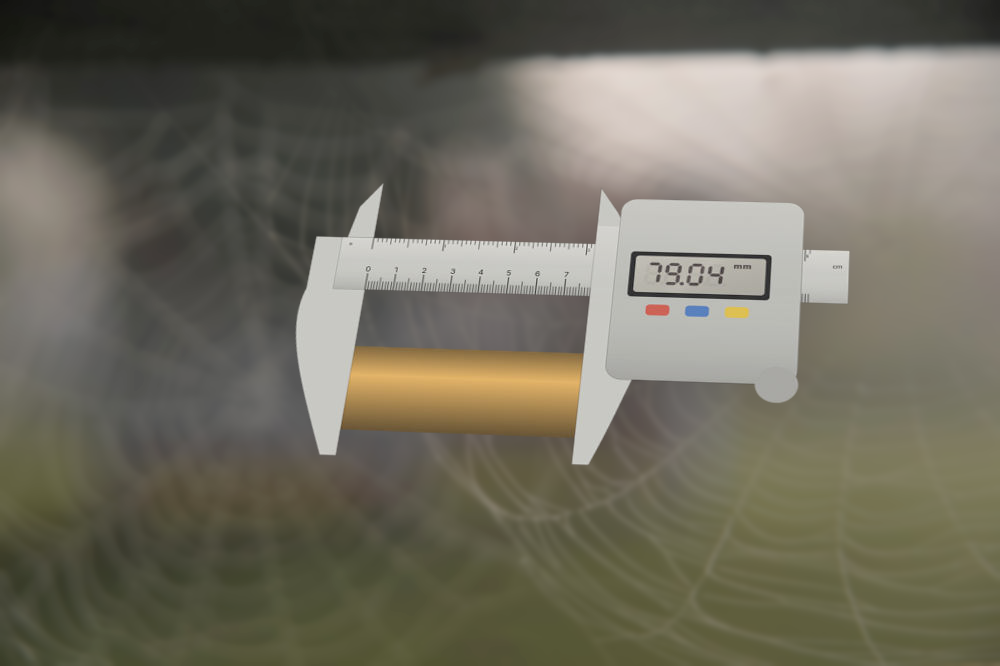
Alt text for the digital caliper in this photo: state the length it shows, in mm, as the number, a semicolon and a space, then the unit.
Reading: 79.04; mm
